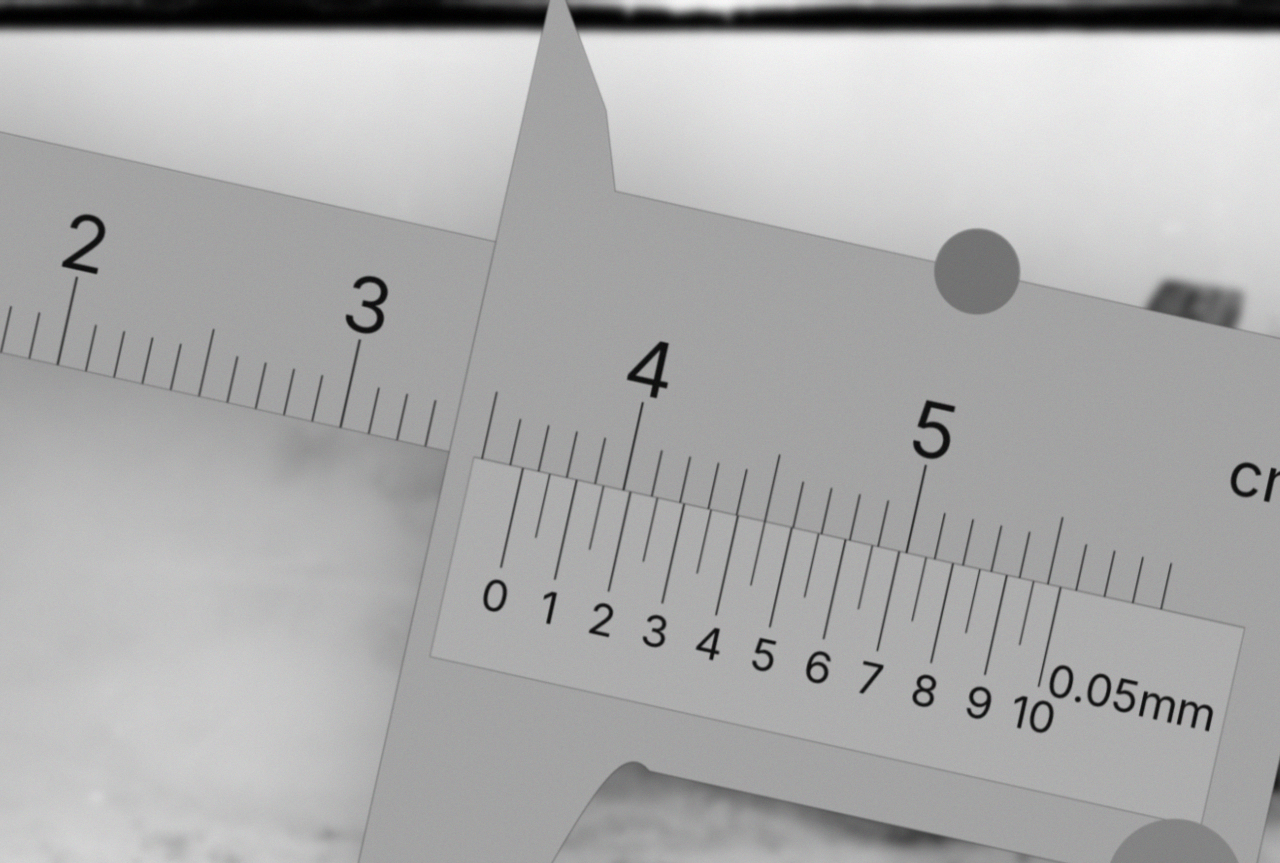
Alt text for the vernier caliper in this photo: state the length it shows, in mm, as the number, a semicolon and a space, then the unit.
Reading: 36.45; mm
